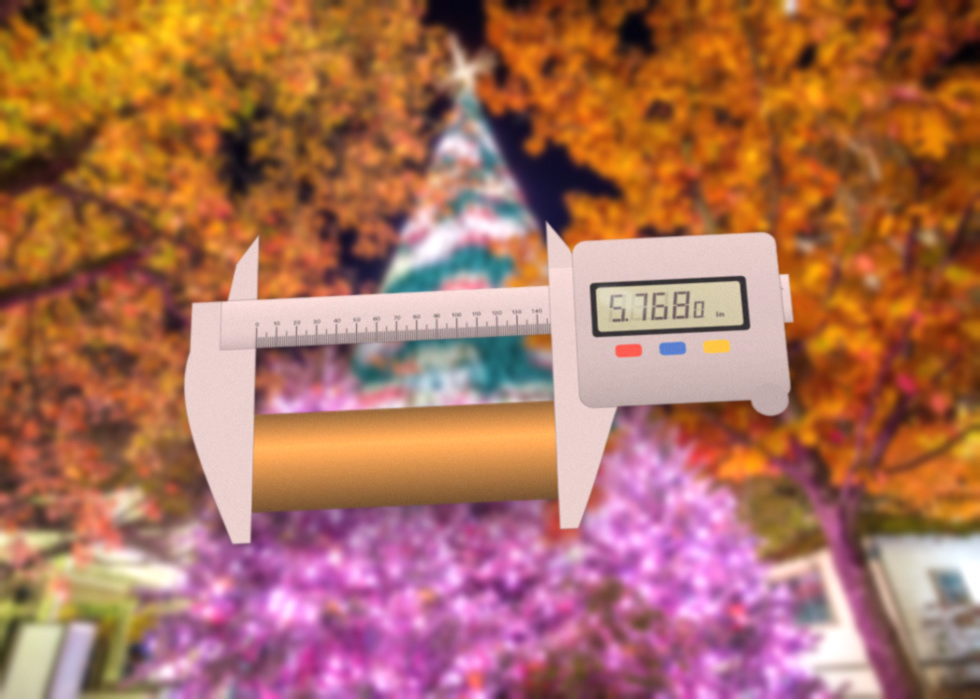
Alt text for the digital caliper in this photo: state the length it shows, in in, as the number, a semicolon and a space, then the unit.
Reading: 5.7680; in
